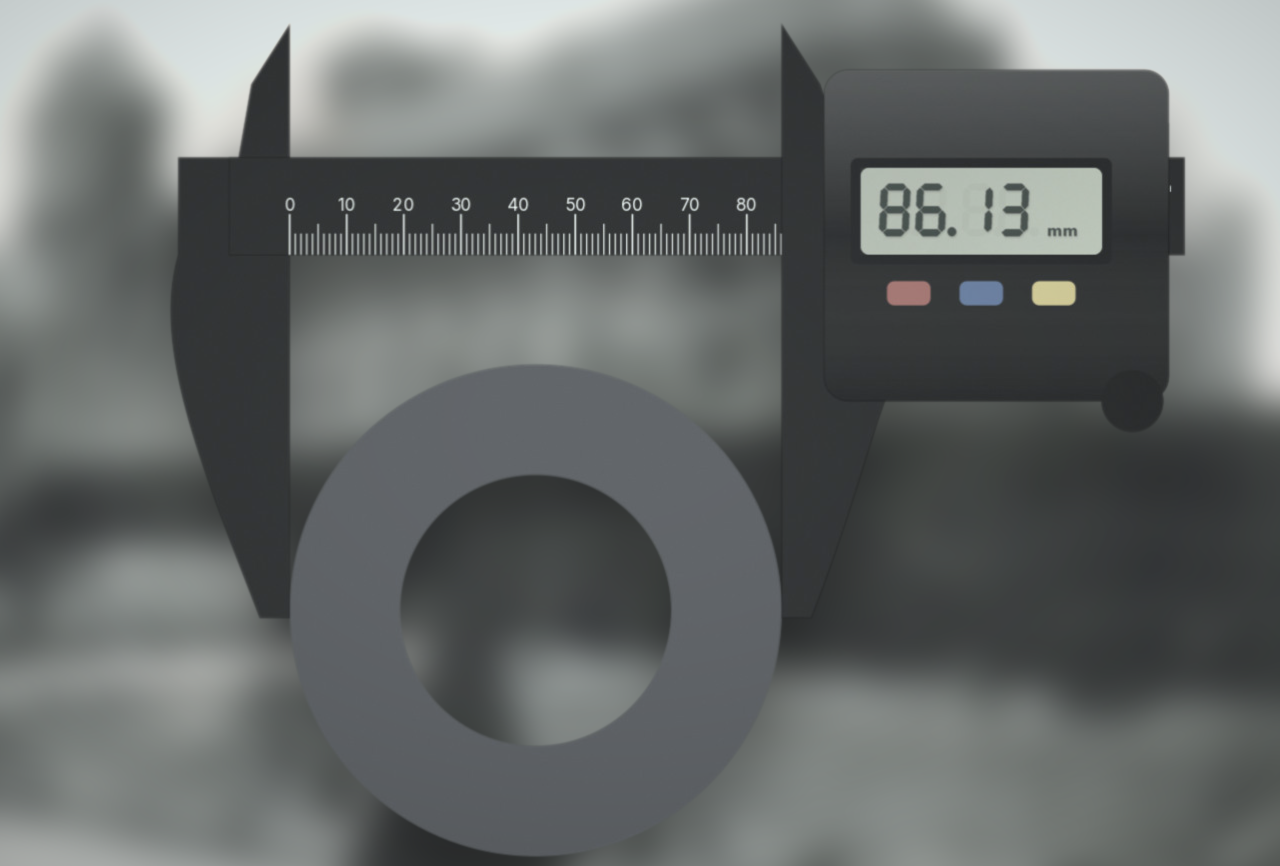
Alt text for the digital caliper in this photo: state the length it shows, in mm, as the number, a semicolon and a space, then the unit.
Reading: 86.13; mm
